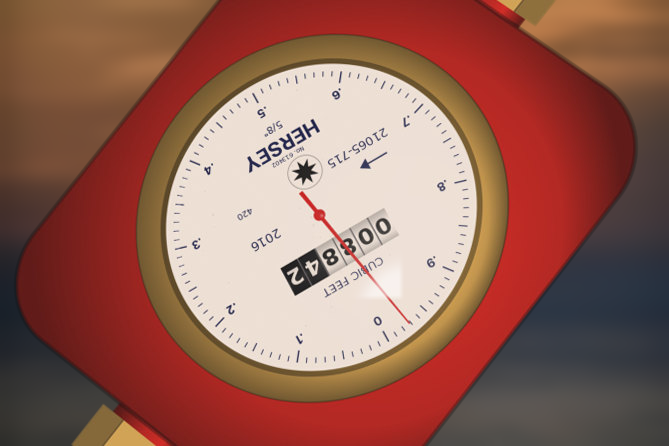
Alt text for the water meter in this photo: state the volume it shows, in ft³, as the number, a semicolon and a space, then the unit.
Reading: 8841.97; ft³
